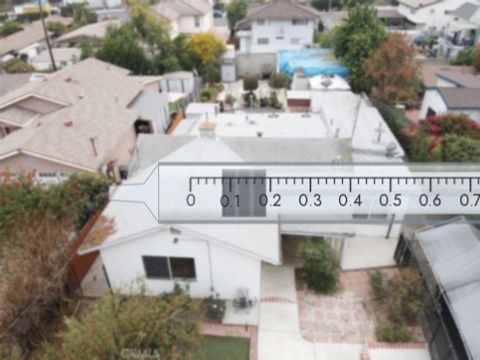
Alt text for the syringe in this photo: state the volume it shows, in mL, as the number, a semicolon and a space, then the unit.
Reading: 0.08; mL
